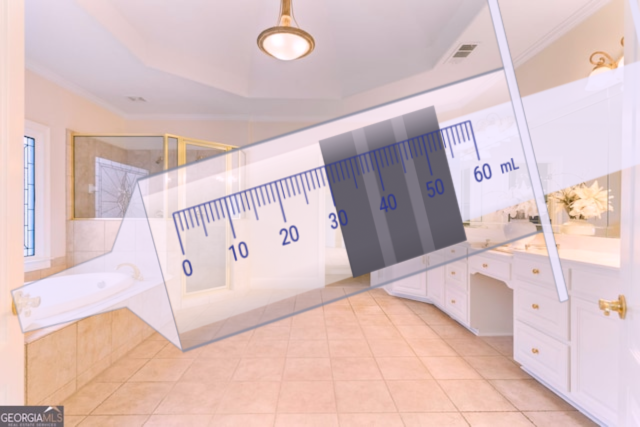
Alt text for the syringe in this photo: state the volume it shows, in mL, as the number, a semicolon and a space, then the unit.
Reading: 30; mL
